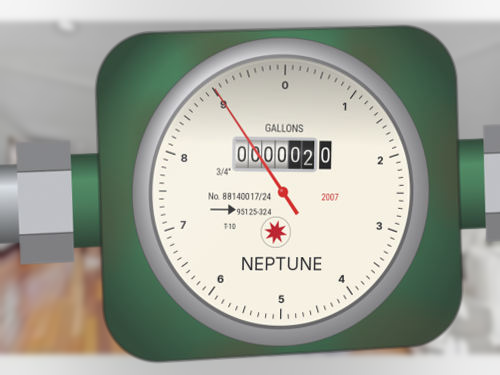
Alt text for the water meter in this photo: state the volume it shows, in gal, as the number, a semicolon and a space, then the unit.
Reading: 19.0; gal
